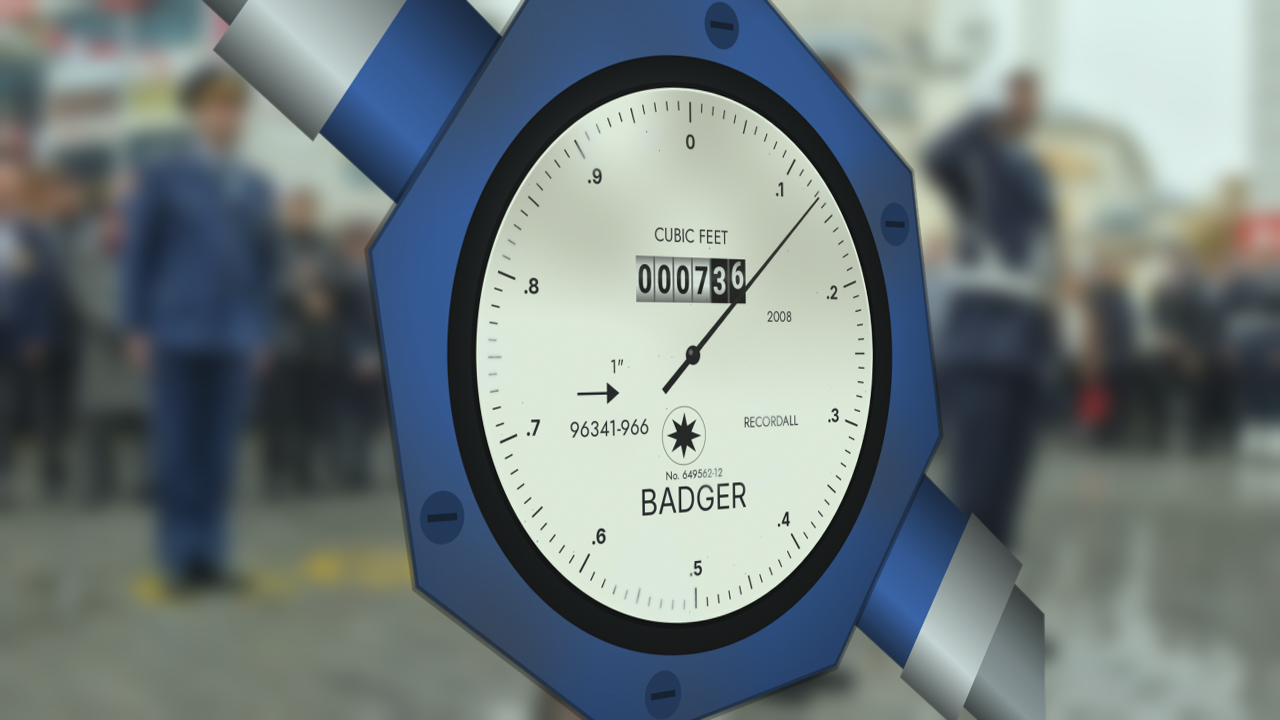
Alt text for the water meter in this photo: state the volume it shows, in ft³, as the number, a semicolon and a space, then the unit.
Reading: 736.13; ft³
